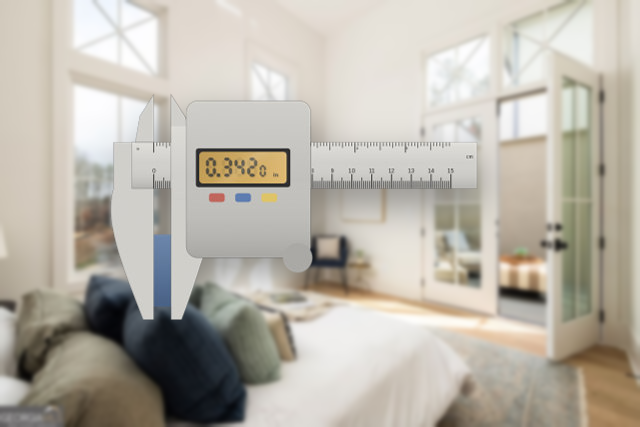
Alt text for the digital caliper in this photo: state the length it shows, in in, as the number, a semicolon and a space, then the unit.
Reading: 0.3420; in
